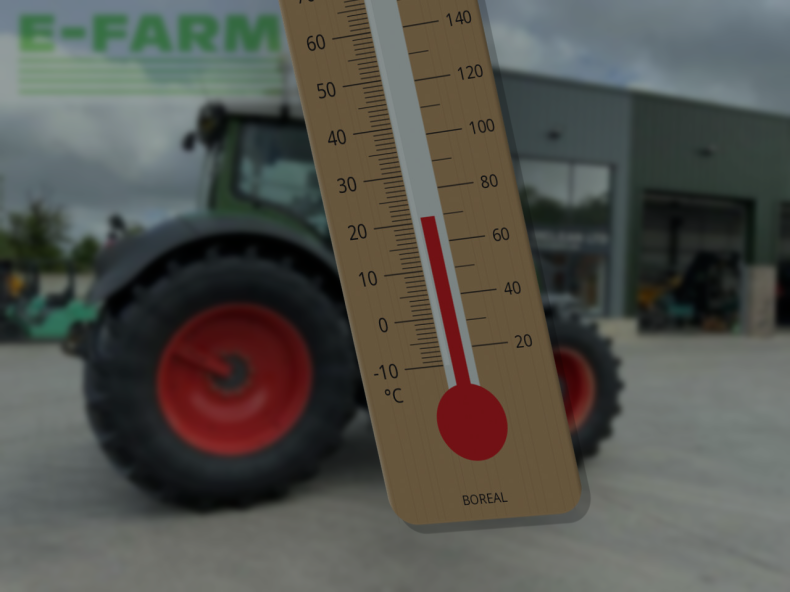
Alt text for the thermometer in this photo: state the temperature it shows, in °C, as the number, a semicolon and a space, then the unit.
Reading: 21; °C
